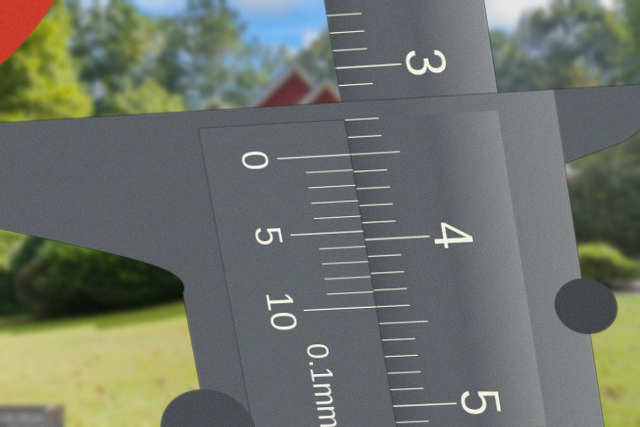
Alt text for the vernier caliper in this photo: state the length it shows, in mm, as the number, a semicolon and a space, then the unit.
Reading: 35.0; mm
